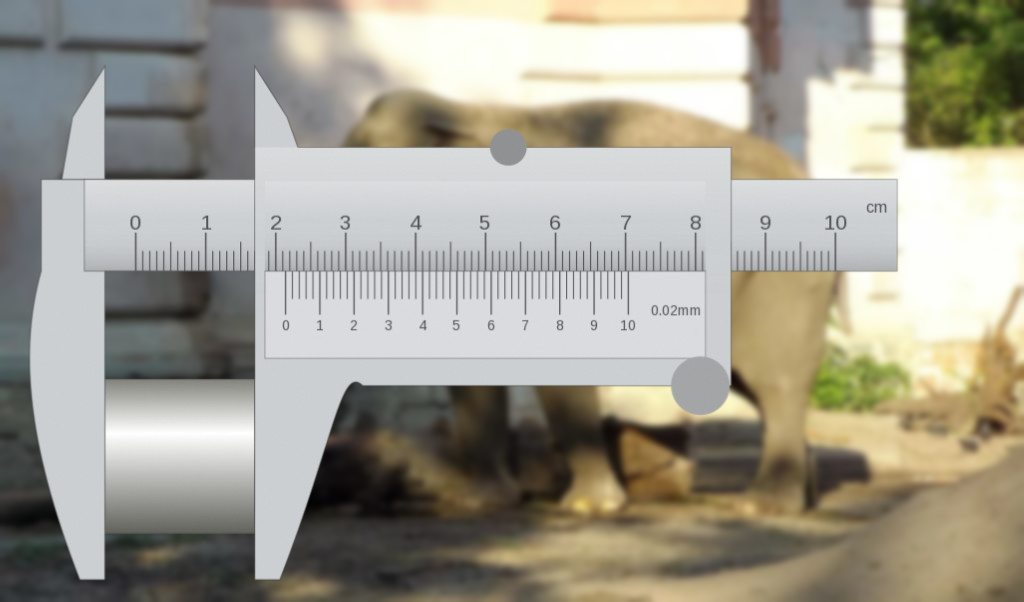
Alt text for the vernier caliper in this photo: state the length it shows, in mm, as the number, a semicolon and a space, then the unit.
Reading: 21.4; mm
